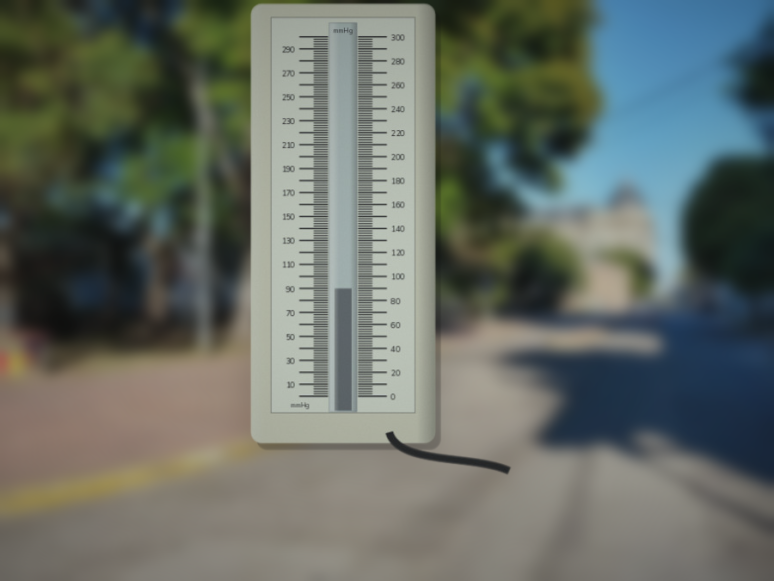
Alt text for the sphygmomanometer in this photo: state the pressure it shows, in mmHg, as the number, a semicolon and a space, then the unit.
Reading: 90; mmHg
